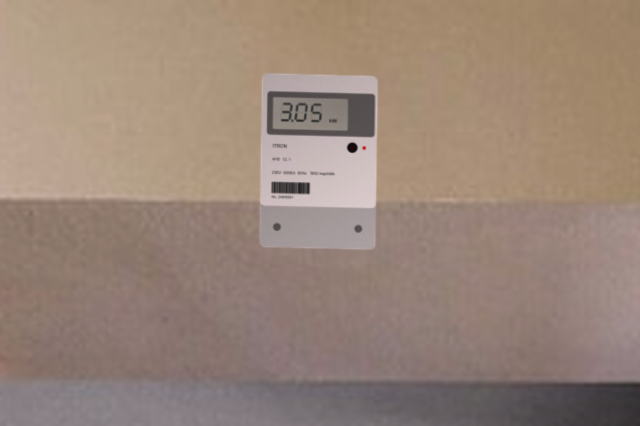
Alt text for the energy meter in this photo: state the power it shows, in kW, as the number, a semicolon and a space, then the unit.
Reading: 3.05; kW
